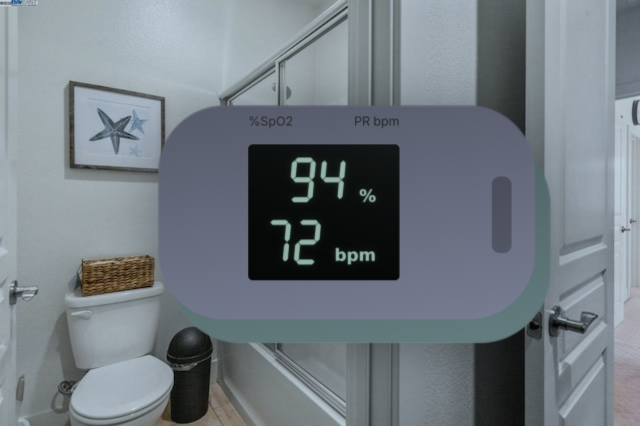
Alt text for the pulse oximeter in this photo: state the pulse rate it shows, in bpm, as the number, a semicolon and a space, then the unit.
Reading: 72; bpm
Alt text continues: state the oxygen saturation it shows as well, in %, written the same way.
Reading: 94; %
